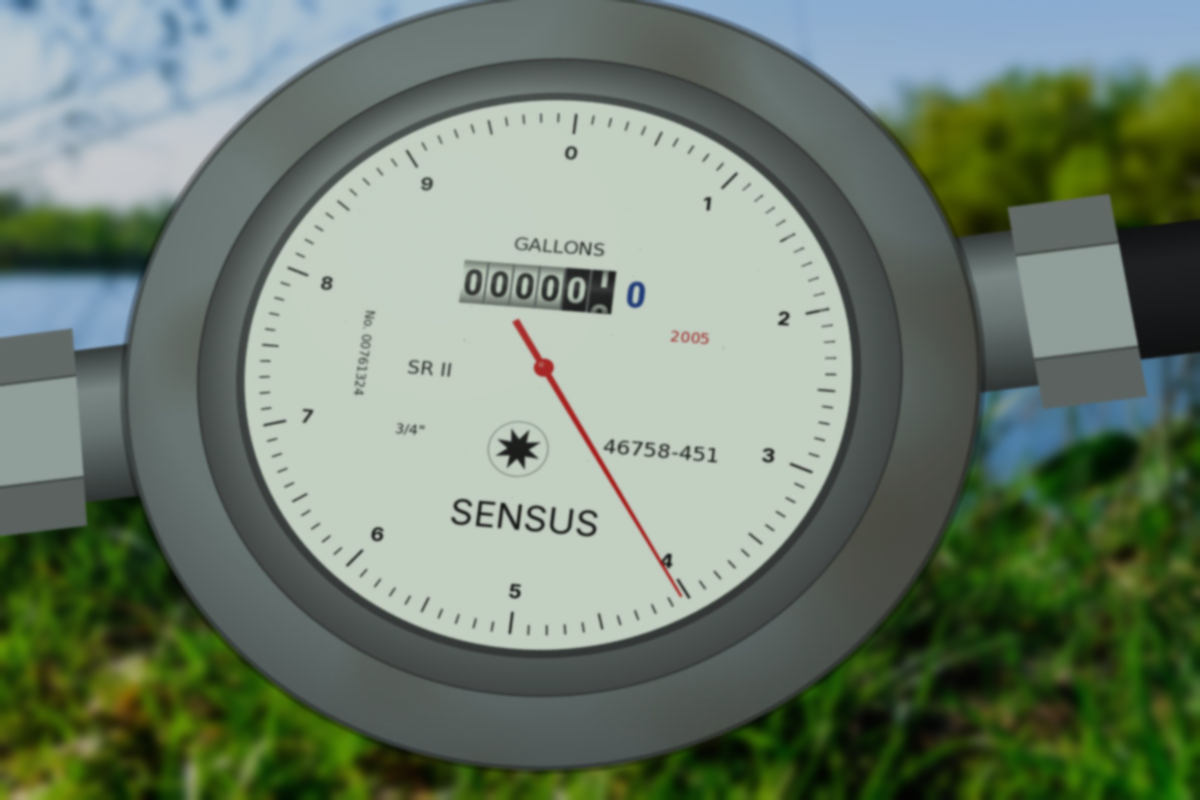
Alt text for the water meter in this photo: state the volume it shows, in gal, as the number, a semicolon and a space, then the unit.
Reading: 14.0; gal
